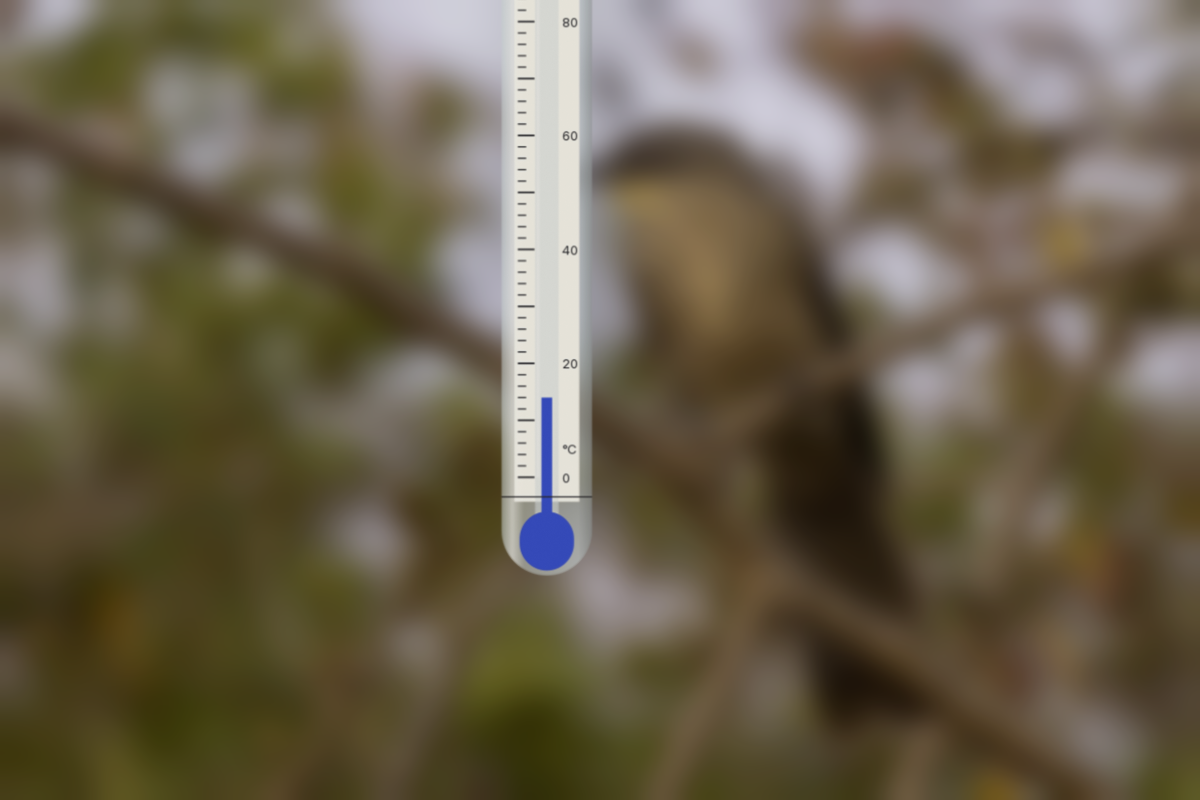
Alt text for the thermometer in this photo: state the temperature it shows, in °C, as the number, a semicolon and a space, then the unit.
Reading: 14; °C
